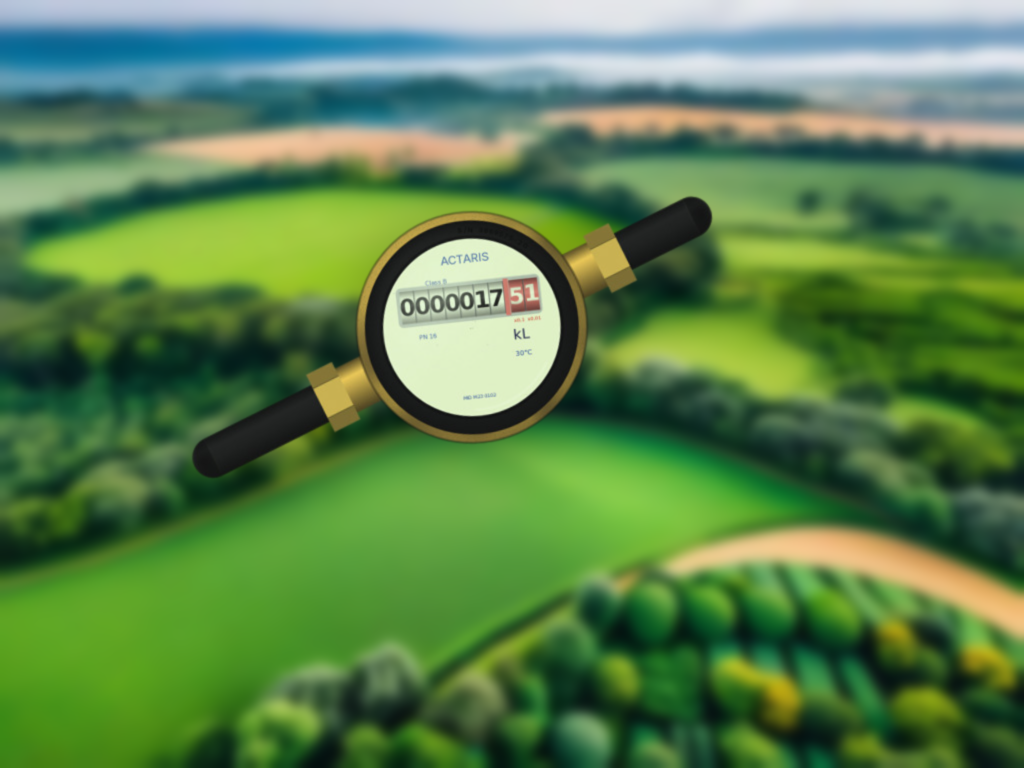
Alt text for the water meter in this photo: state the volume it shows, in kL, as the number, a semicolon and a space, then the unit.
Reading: 17.51; kL
